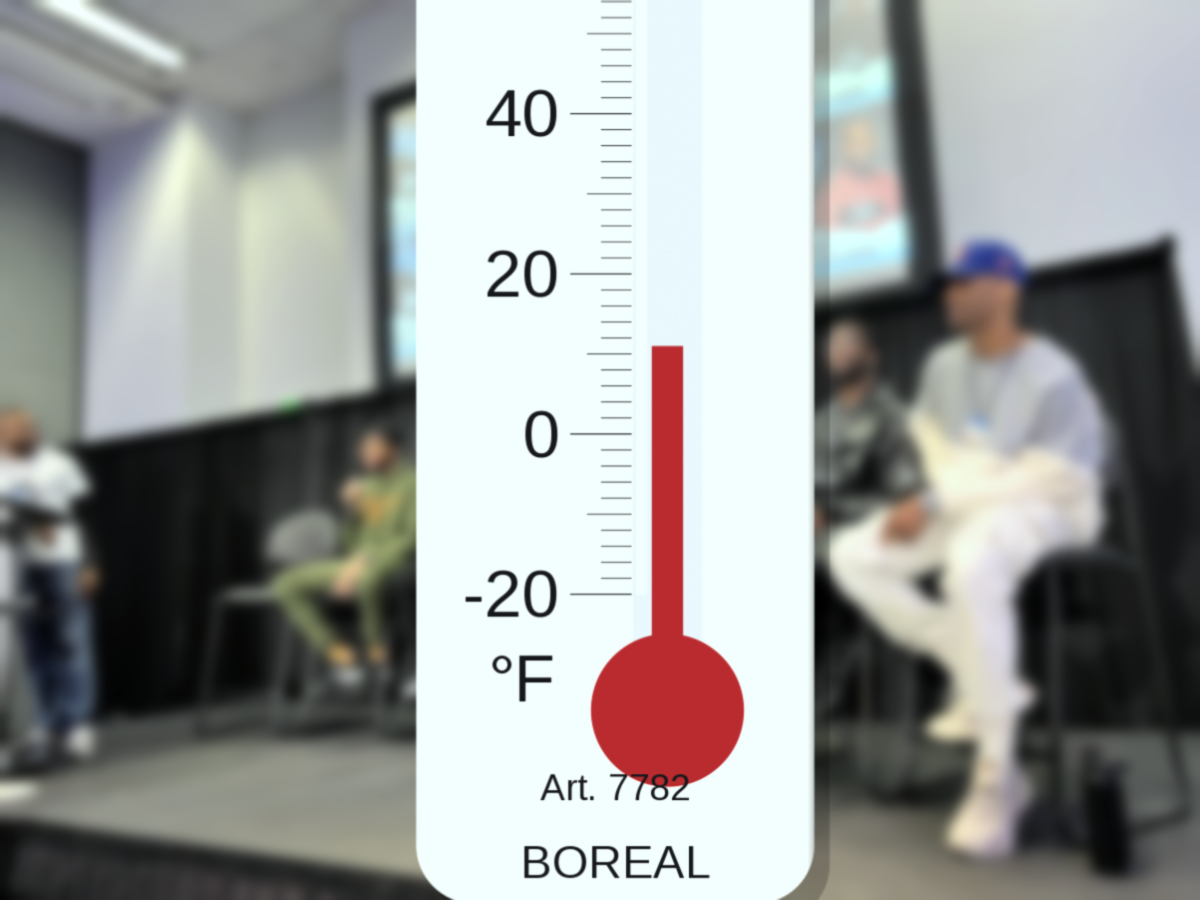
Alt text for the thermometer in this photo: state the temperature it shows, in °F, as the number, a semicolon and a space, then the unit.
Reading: 11; °F
